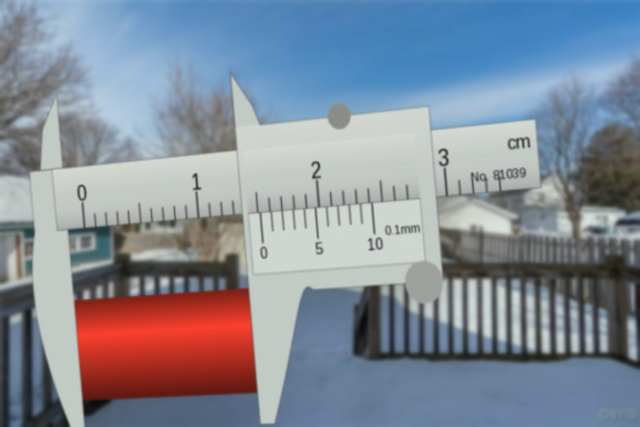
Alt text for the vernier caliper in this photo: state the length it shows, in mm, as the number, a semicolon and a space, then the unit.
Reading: 15.2; mm
